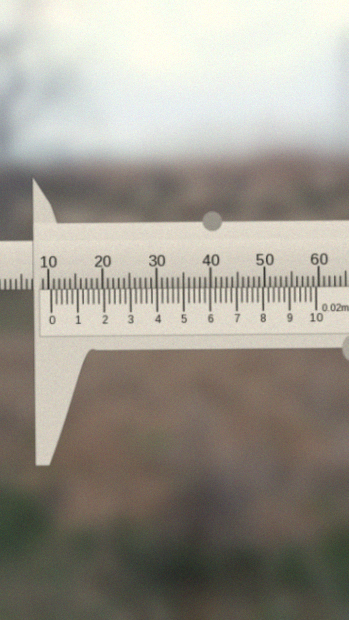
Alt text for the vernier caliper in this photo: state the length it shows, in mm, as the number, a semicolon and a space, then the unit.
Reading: 10.5; mm
